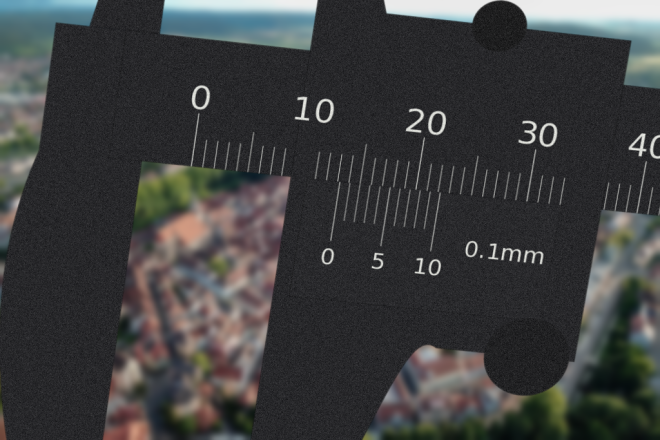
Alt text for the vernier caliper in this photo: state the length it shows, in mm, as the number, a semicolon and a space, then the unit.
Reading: 13.2; mm
